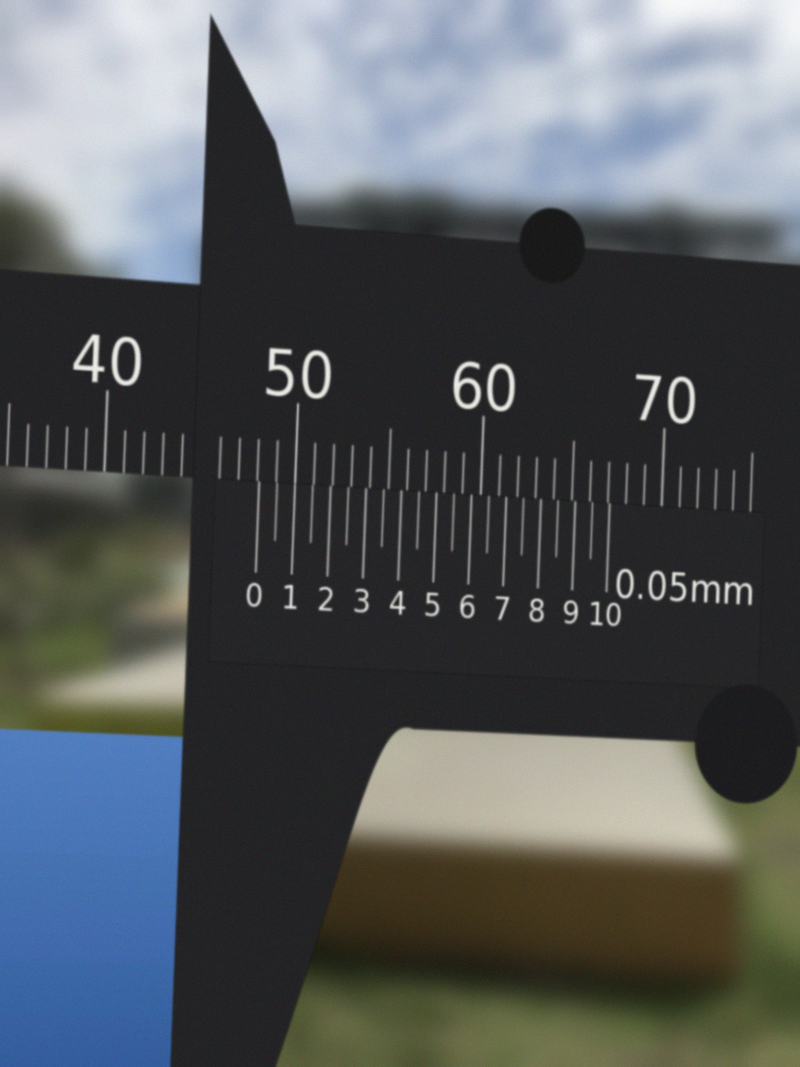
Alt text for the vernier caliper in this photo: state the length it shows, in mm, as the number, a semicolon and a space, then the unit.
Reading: 48.1; mm
